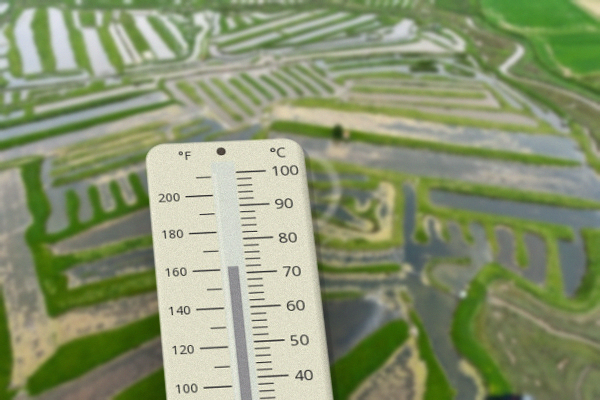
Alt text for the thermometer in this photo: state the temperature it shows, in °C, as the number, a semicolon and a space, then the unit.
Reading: 72; °C
